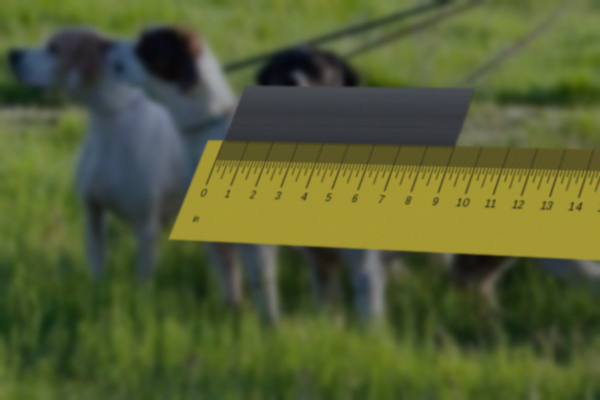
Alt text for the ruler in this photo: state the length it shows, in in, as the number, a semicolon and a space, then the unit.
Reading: 9; in
